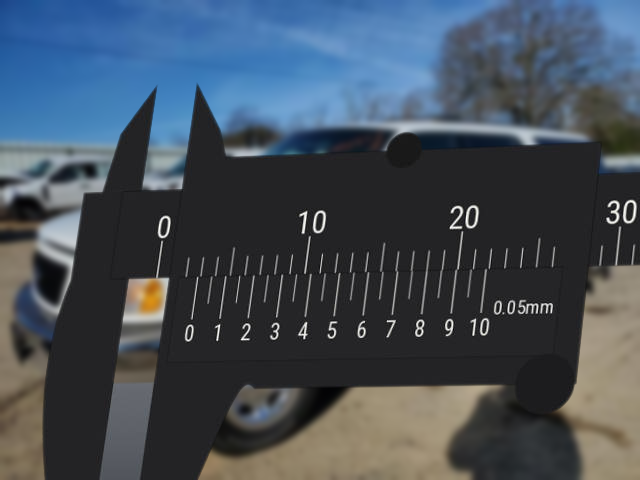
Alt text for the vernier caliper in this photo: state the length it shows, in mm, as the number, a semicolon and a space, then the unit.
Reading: 2.8; mm
